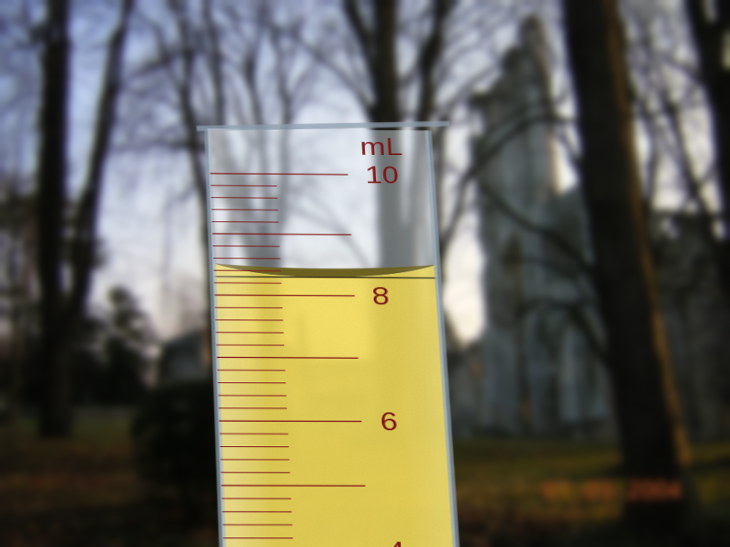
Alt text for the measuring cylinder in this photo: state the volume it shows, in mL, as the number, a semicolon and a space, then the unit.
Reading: 8.3; mL
